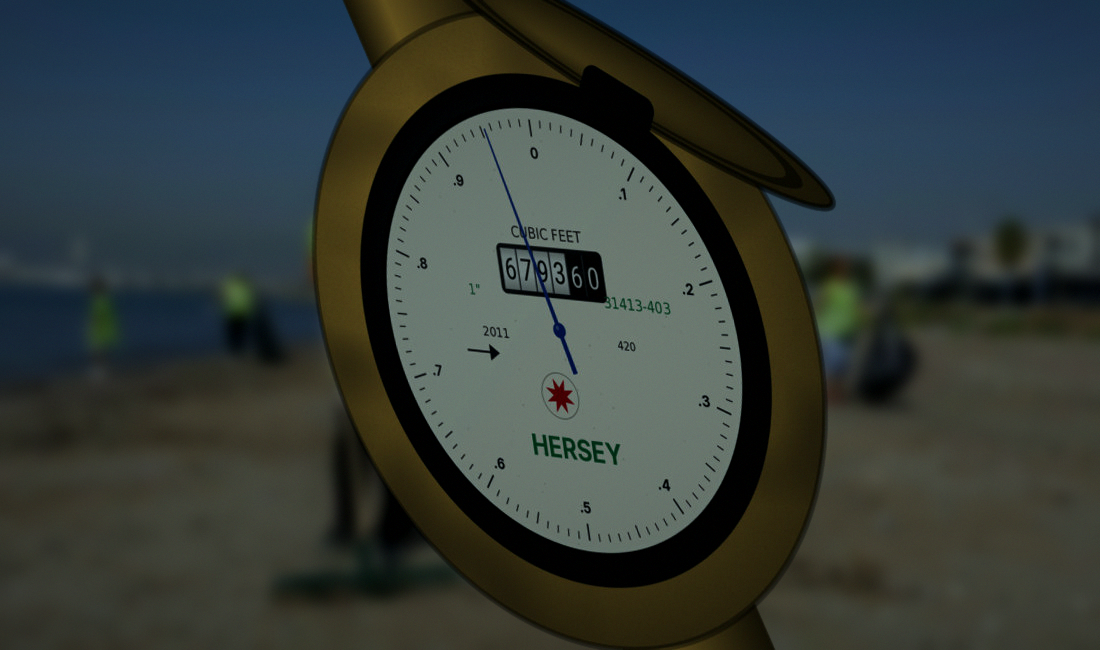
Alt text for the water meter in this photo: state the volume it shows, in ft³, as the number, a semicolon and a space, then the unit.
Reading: 679359.95; ft³
